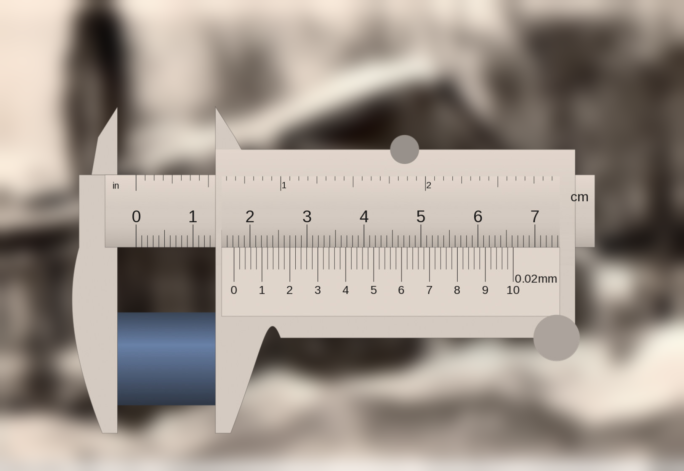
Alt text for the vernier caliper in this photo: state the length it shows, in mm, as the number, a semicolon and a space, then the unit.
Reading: 17.2; mm
